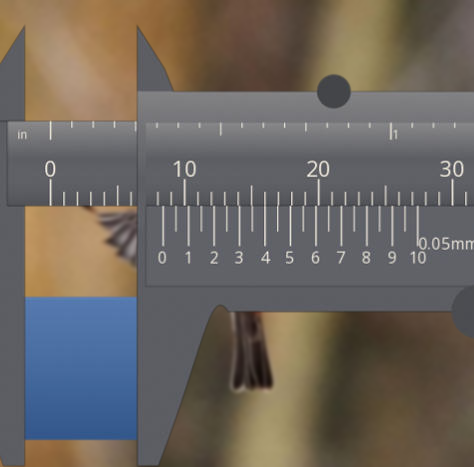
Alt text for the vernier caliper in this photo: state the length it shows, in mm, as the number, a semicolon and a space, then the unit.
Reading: 8.4; mm
